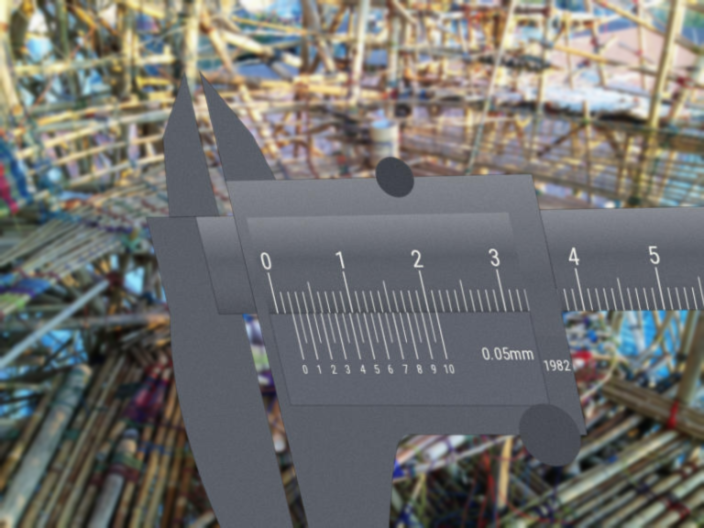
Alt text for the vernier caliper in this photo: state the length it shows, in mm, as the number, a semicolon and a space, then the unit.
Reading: 2.0; mm
